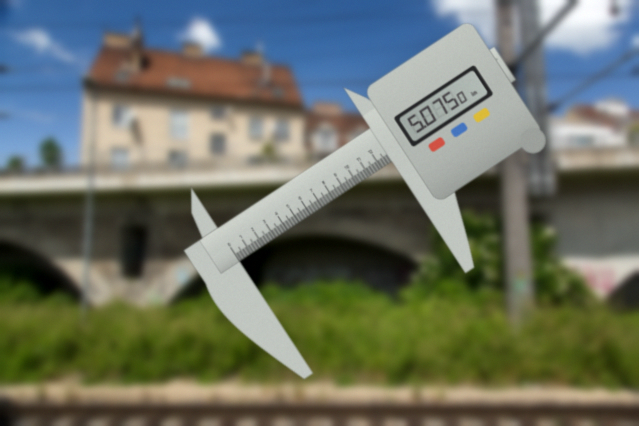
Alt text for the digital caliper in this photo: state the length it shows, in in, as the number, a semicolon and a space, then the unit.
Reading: 5.0750; in
